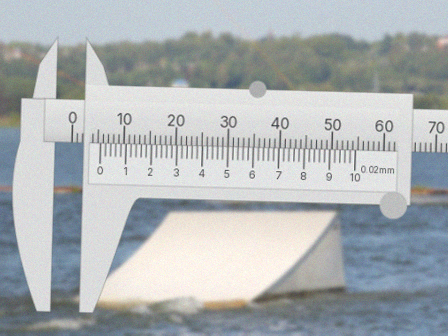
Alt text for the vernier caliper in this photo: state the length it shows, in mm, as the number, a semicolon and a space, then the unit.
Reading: 5.5; mm
